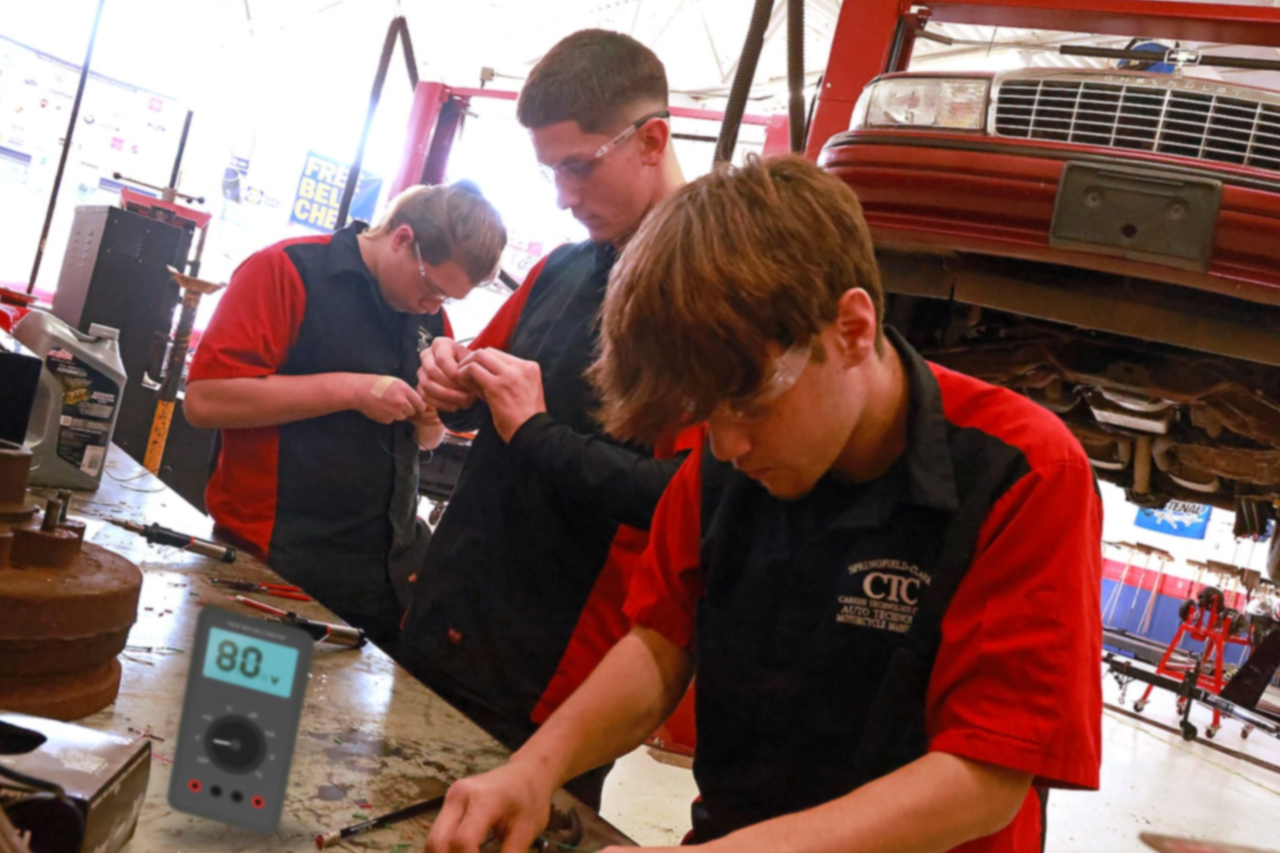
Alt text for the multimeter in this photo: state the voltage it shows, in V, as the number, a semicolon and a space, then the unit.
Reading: 80; V
